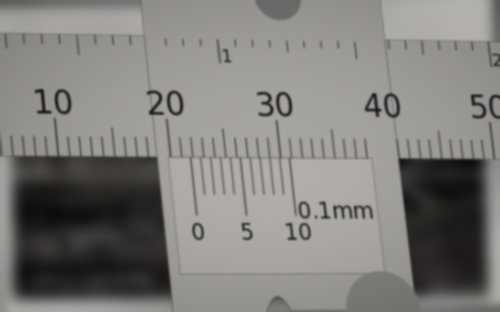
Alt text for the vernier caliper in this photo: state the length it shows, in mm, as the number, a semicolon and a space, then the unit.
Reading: 21.8; mm
